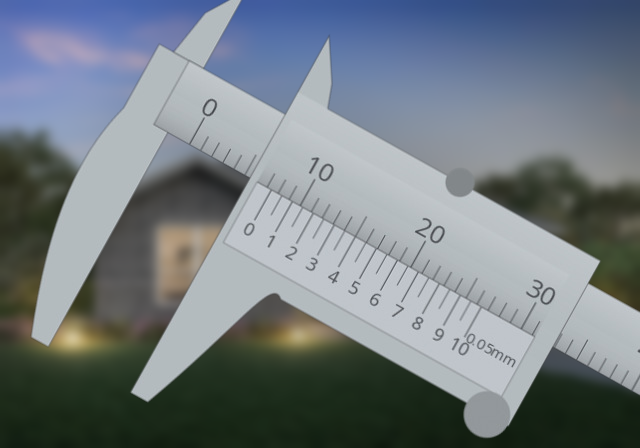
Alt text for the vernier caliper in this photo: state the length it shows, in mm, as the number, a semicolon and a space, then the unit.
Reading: 7.4; mm
